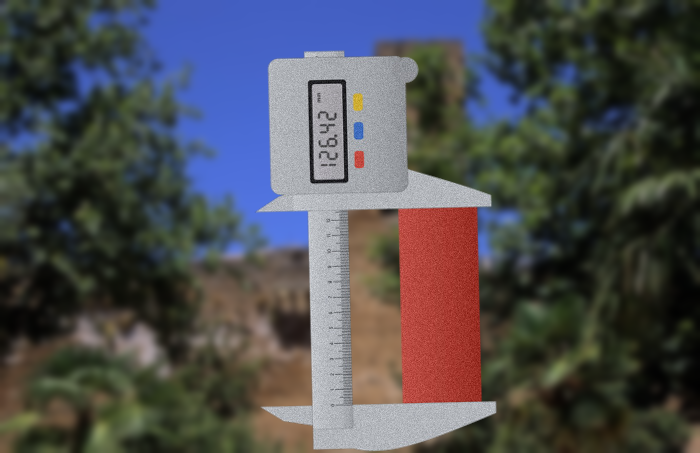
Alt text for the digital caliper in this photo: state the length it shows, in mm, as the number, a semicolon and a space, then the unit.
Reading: 126.42; mm
